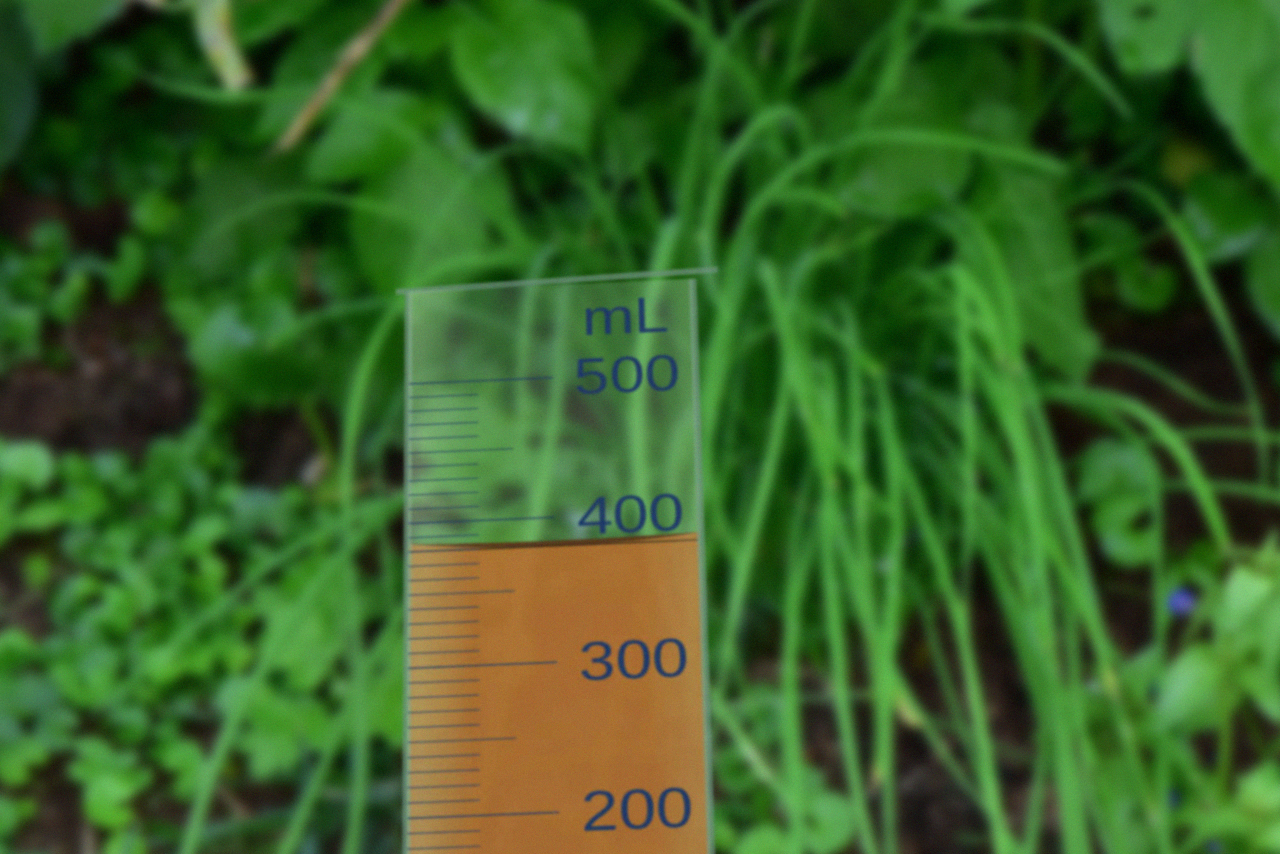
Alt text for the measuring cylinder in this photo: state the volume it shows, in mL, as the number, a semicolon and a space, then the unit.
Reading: 380; mL
